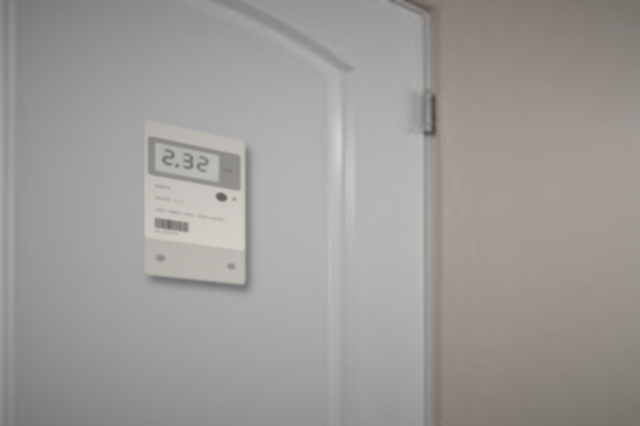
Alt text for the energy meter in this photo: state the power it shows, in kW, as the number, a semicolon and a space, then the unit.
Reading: 2.32; kW
